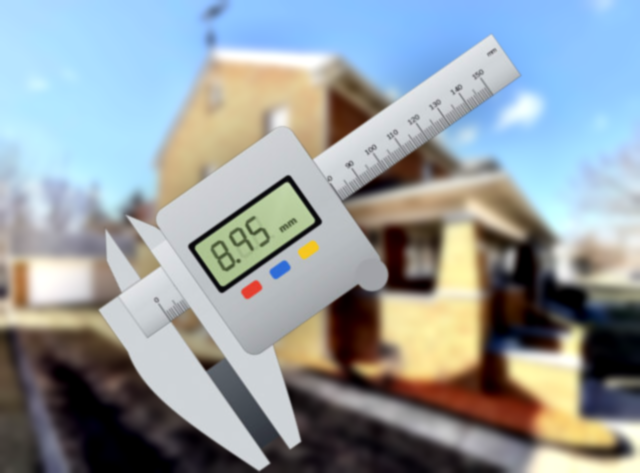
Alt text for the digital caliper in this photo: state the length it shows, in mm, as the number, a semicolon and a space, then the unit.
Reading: 8.95; mm
